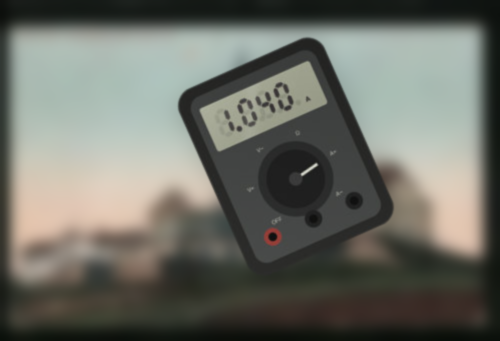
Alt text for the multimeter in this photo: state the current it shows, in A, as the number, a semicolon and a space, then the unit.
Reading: 1.040; A
